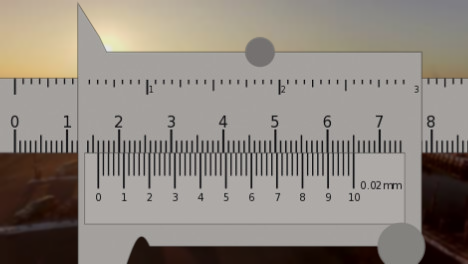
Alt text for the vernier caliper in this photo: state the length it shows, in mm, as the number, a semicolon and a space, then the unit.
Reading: 16.0; mm
